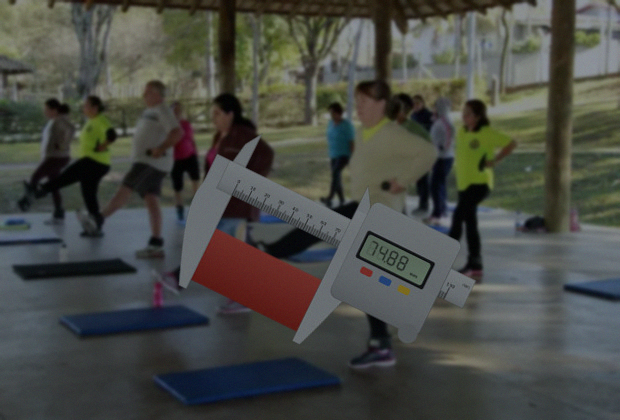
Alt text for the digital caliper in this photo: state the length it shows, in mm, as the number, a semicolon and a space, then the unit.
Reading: 74.88; mm
